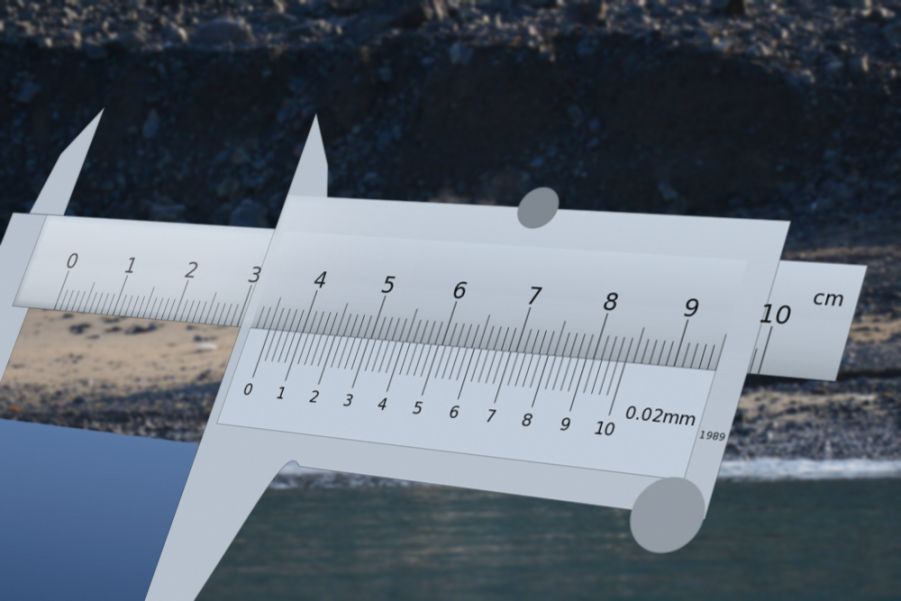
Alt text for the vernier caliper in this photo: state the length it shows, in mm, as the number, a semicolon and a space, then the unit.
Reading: 35.0; mm
